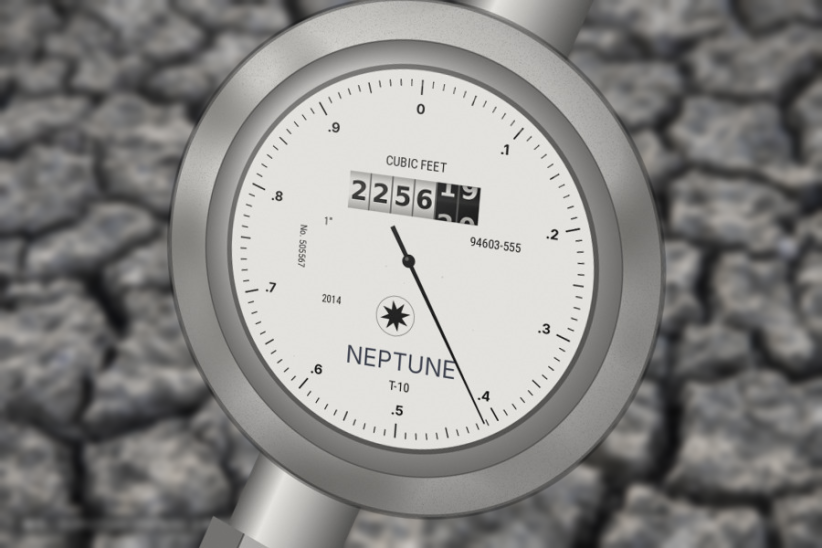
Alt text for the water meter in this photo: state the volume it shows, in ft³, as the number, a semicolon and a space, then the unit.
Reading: 225619.41; ft³
